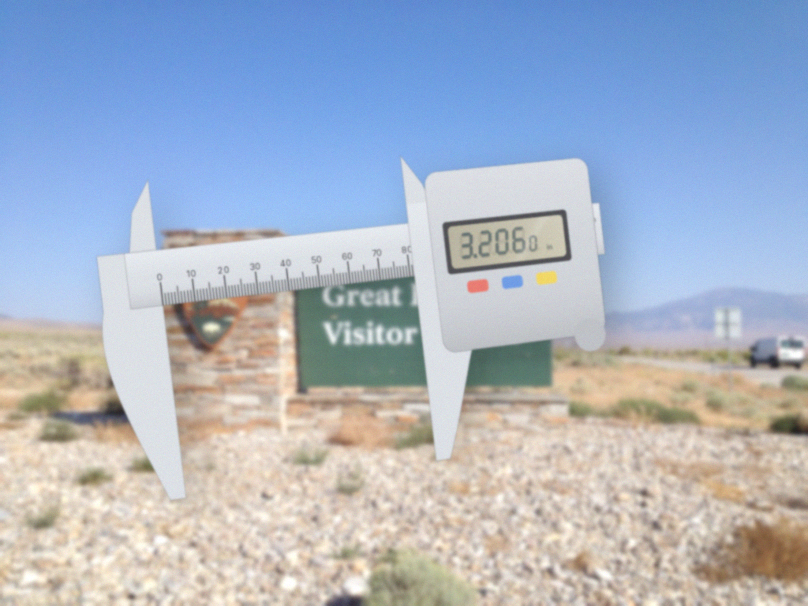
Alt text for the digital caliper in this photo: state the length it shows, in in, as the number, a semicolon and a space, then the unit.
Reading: 3.2060; in
